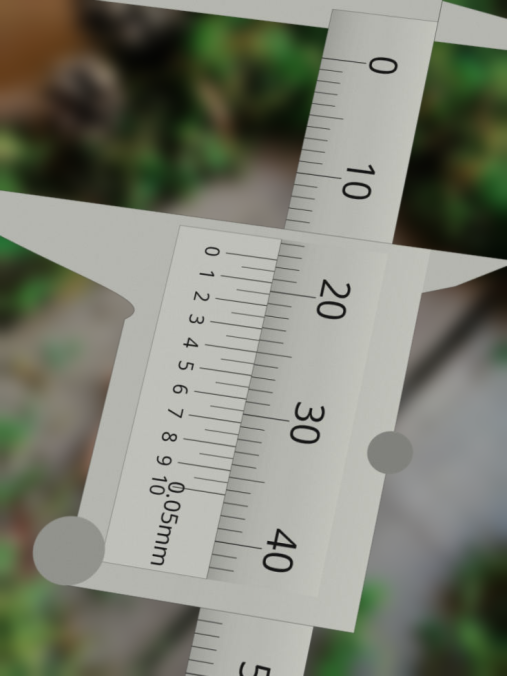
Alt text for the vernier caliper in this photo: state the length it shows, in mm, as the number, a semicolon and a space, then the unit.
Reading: 17.4; mm
